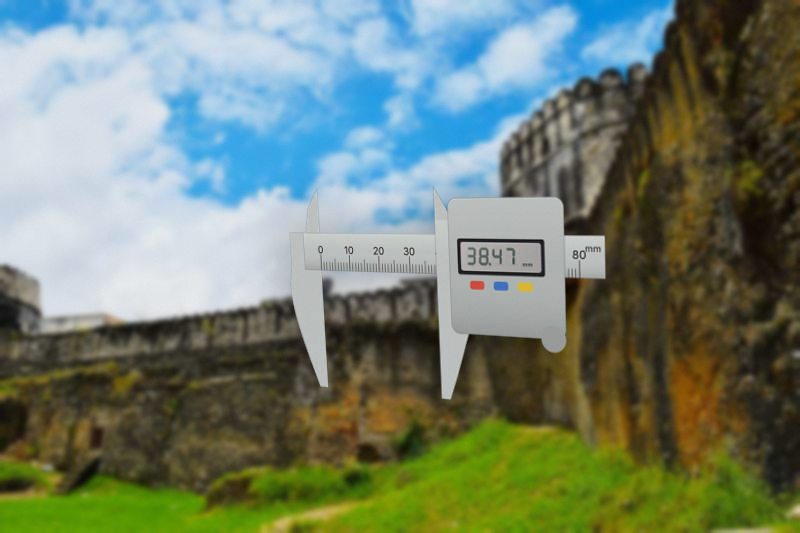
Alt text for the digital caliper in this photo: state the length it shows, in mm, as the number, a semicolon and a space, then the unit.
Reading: 38.47; mm
